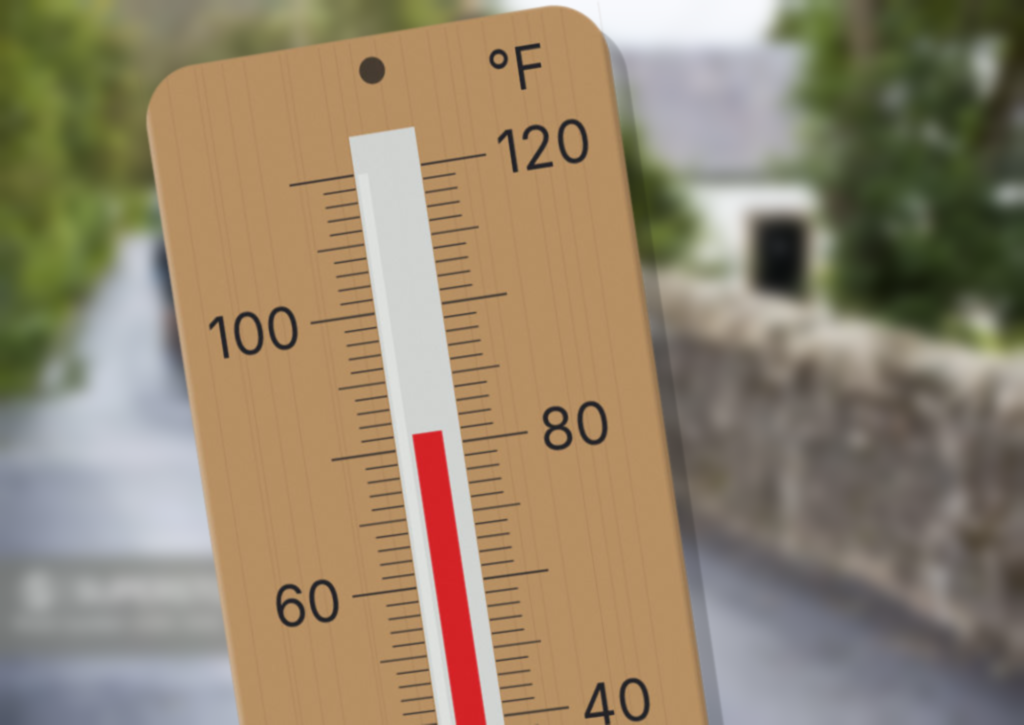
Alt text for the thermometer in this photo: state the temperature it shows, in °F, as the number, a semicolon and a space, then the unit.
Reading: 82; °F
